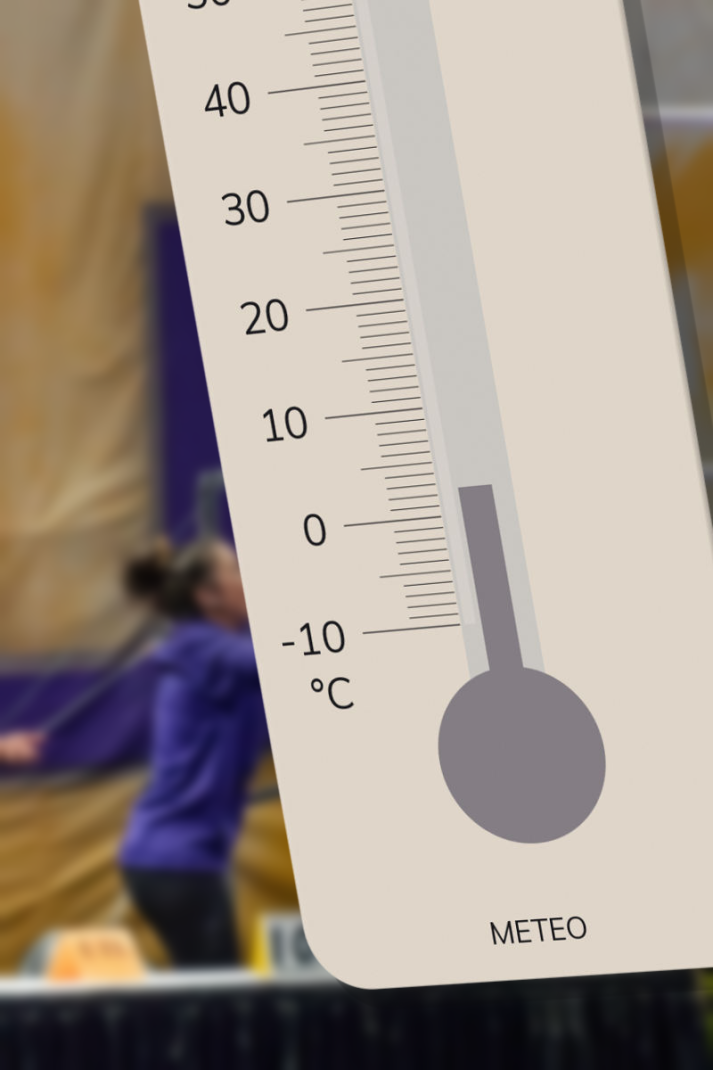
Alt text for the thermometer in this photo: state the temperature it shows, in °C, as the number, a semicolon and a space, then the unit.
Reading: 2.5; °C
